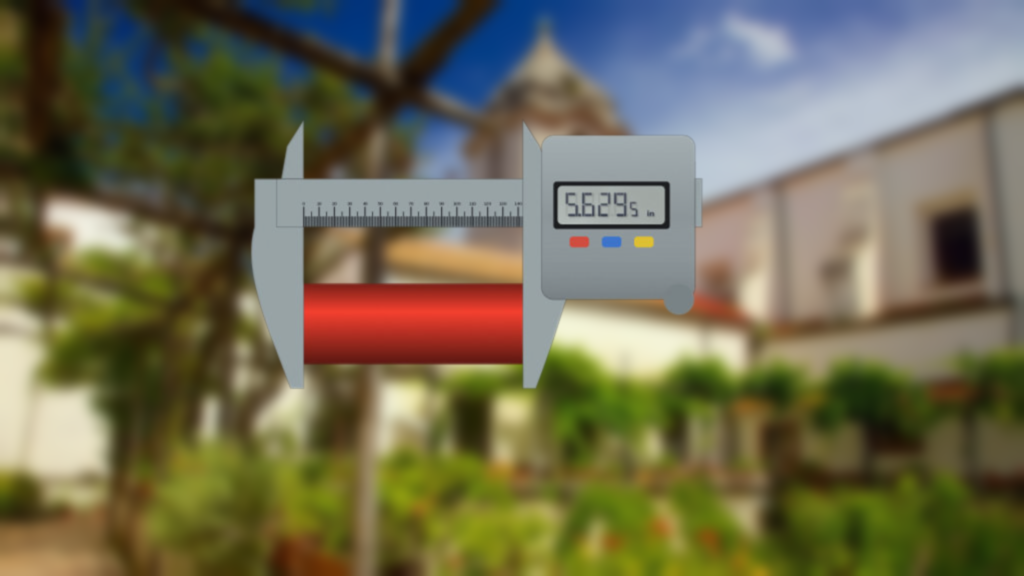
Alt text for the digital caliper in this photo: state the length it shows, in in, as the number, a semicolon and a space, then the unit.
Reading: 5.6295; in
